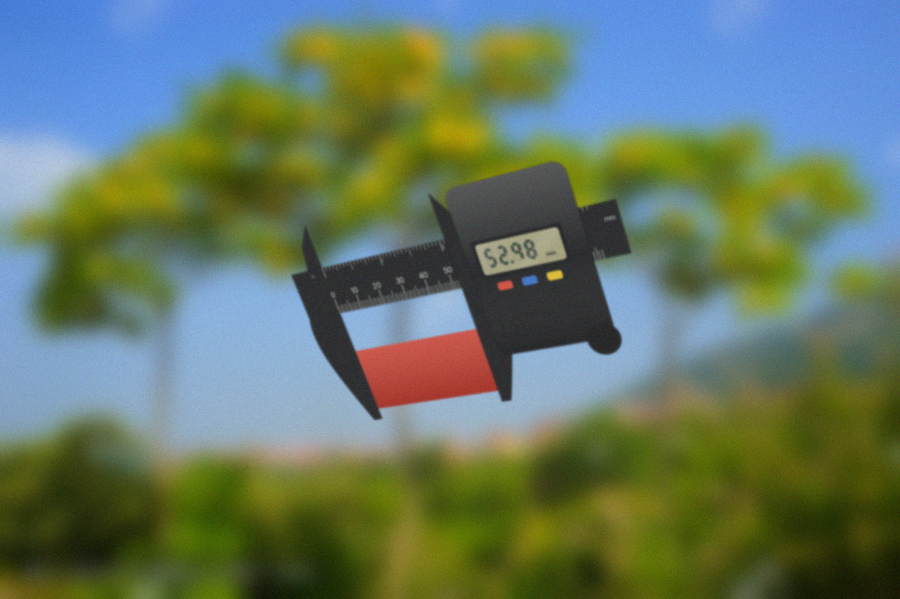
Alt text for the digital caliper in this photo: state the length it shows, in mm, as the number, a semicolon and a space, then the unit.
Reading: 52.98; mm
